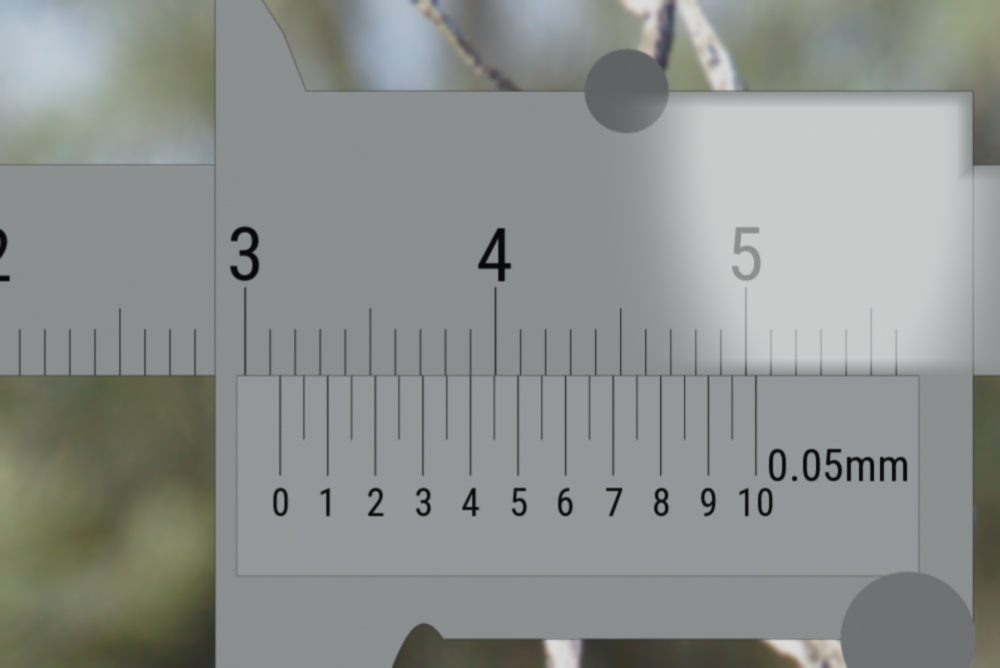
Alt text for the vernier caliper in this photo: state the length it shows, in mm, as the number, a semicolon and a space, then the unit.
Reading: 31.4; mm
